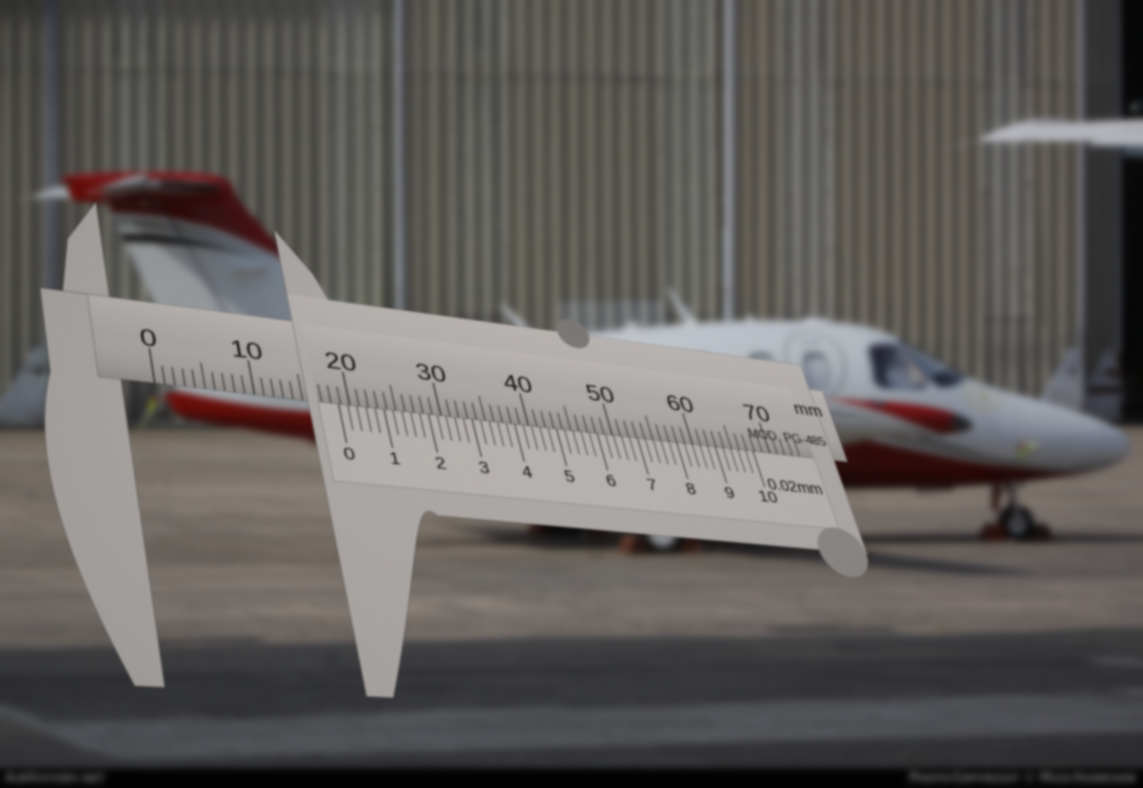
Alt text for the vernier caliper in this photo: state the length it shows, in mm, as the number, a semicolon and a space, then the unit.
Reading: 18.8; mm
